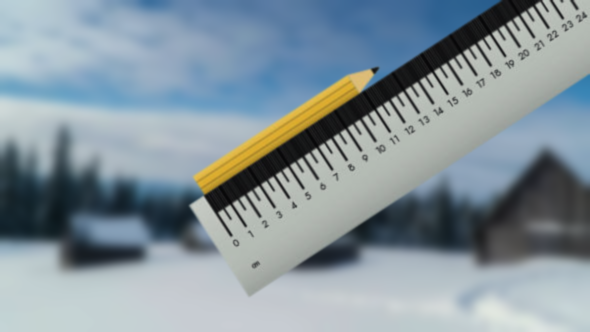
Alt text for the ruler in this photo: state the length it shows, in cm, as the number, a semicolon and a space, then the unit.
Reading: 12.5; cm
